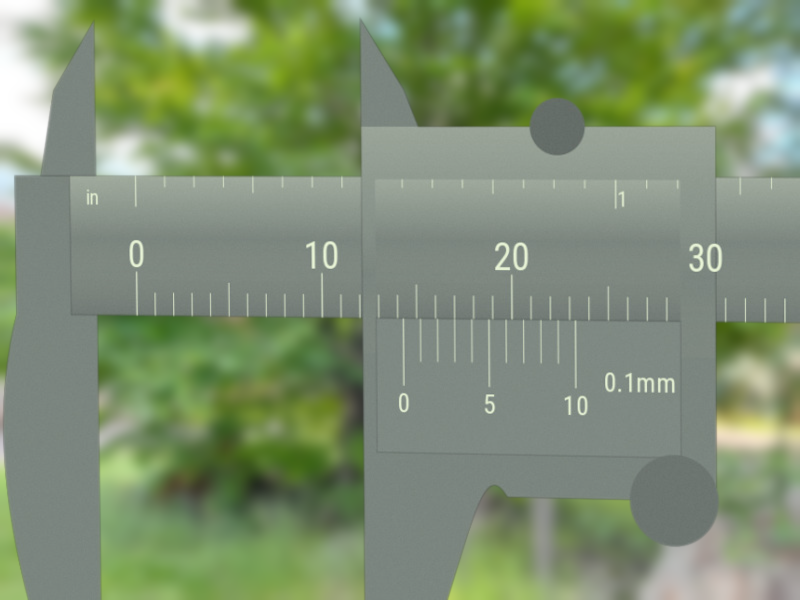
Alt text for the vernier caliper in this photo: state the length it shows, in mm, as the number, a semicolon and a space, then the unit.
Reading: 14.3; mm
